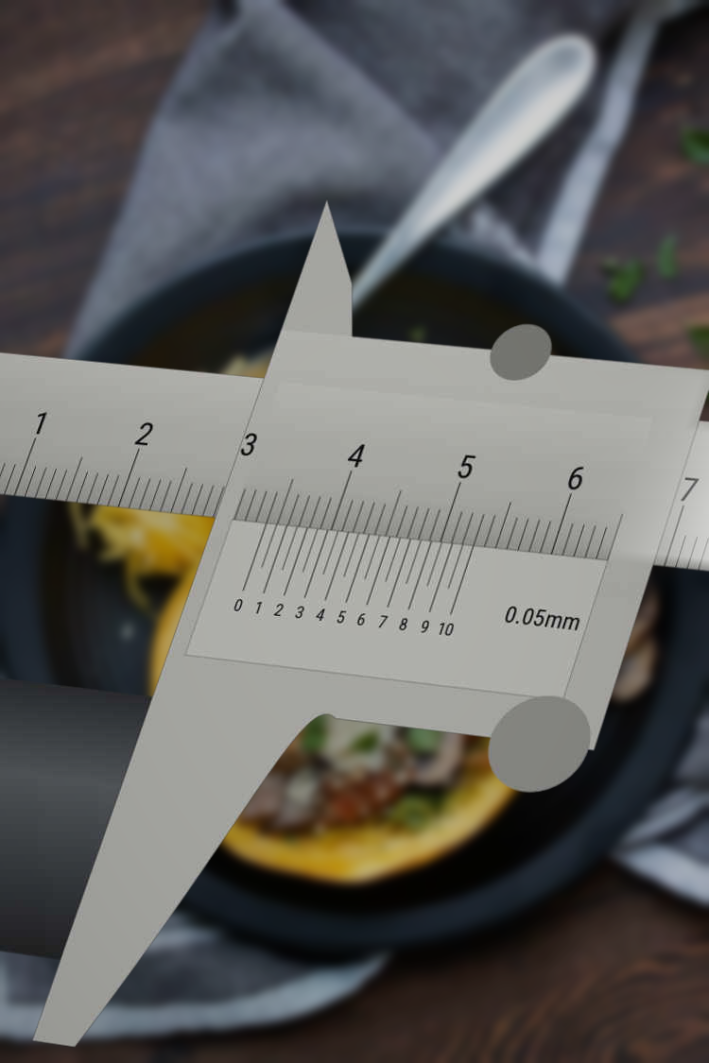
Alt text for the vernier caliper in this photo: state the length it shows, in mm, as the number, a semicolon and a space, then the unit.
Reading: 34.0; mm
